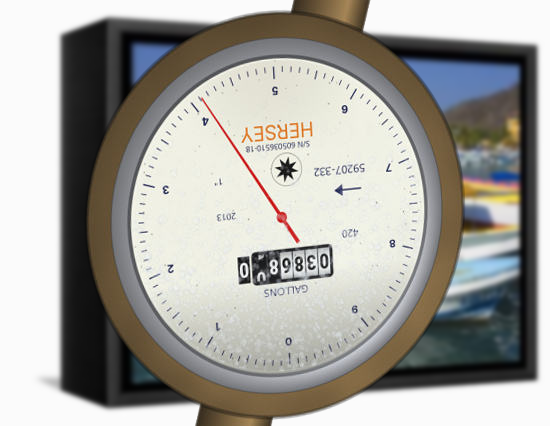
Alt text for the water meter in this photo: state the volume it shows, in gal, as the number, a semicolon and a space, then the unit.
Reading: 386804.1; gal
